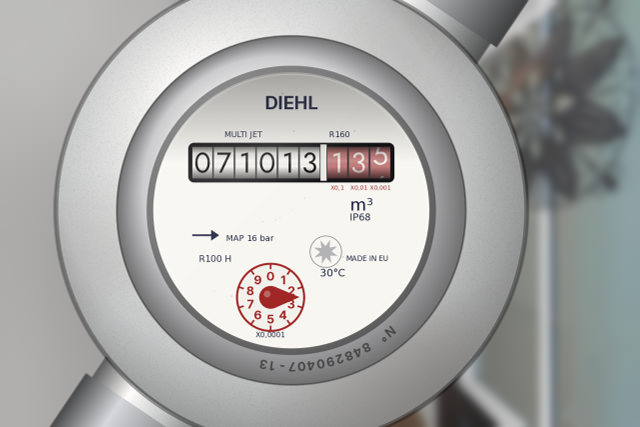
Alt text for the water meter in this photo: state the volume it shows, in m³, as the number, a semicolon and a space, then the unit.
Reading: 71013.1352; m³
